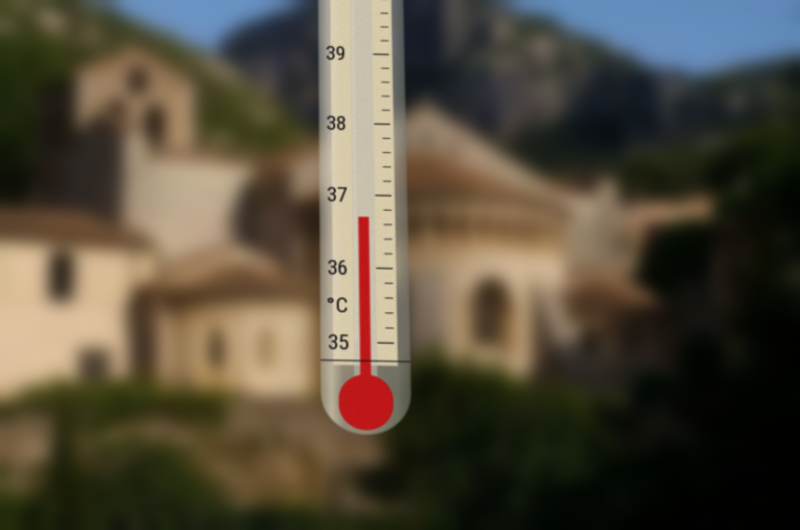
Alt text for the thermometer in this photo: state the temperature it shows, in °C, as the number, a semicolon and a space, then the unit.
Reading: 36.7; °C
